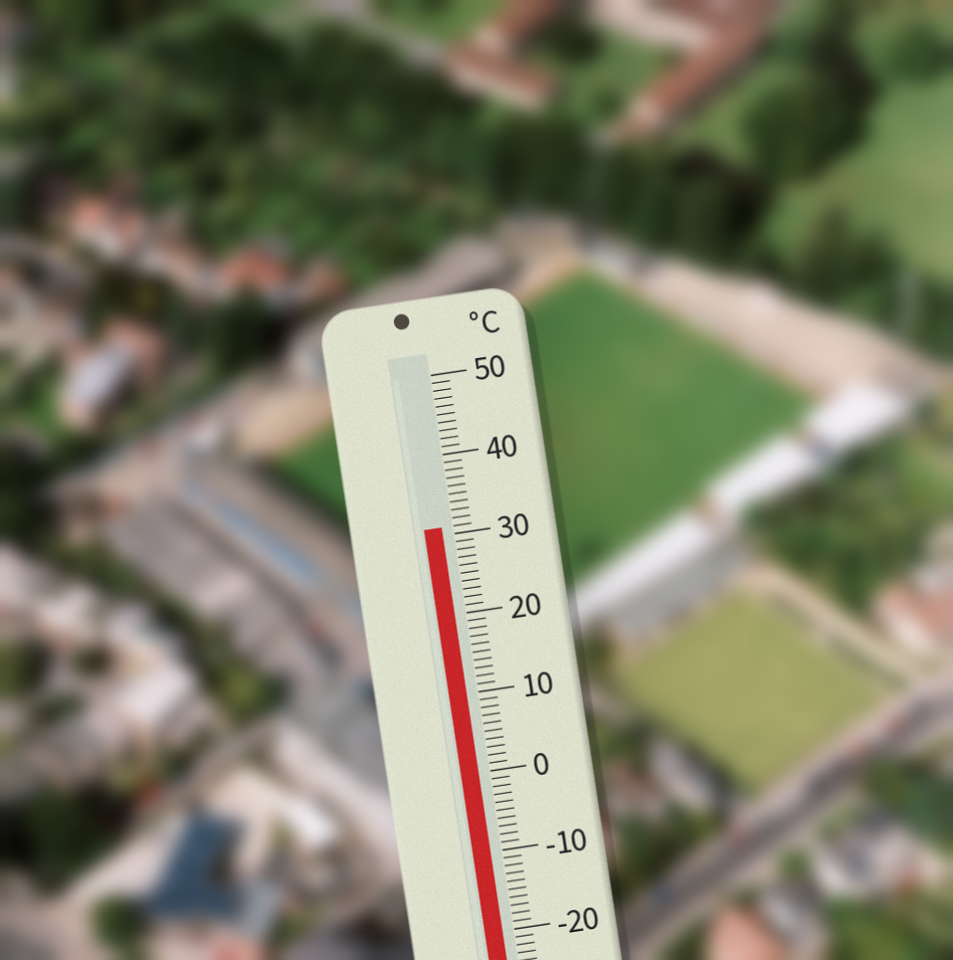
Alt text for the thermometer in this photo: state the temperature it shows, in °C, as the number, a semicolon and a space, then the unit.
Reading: 31; °C
